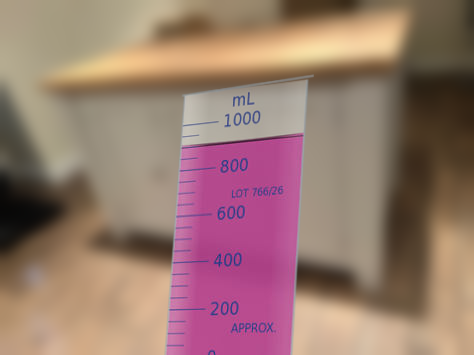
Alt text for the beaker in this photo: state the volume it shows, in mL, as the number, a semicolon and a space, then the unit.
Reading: 900; mL
